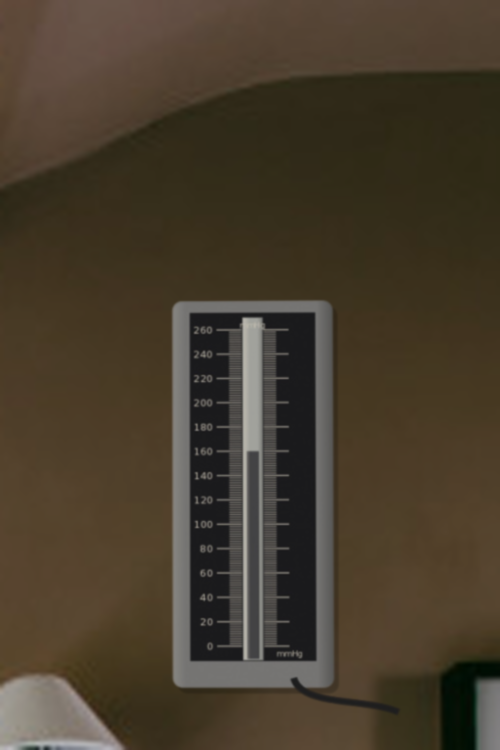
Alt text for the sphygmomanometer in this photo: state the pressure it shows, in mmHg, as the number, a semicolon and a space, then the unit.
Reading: 160; mmHg
